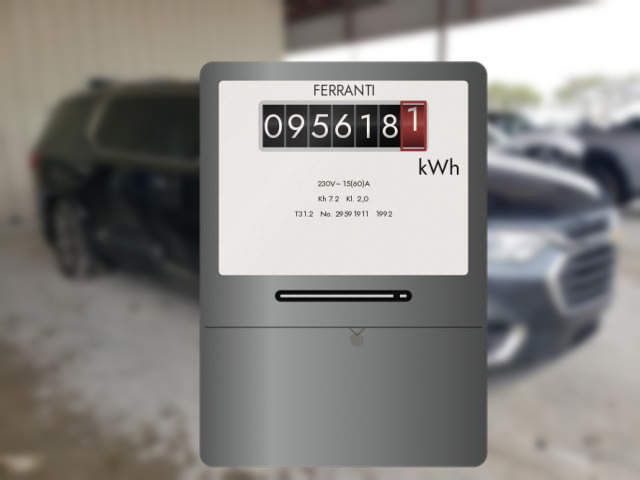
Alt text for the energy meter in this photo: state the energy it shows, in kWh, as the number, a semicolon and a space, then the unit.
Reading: 95618.1; kWh
